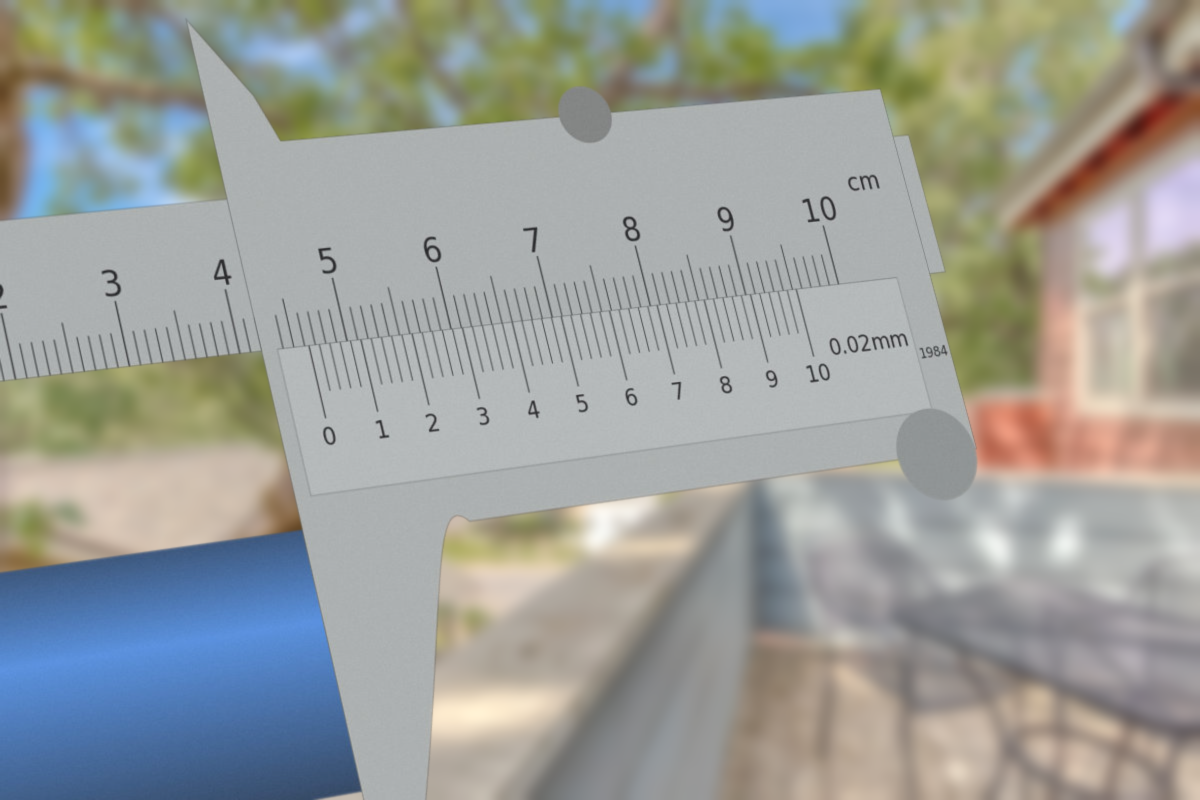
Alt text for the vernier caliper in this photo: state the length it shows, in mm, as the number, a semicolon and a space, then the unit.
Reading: 46.4; mm
